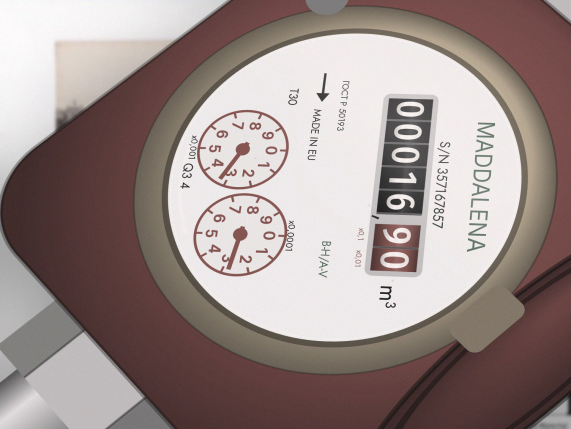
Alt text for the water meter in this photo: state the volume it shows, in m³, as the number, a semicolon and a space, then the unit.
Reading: 16.9032; m³
